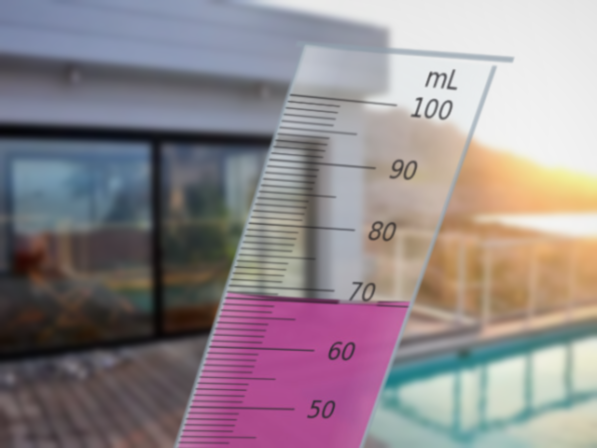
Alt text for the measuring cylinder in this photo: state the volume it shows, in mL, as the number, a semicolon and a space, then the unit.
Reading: 68; mL
